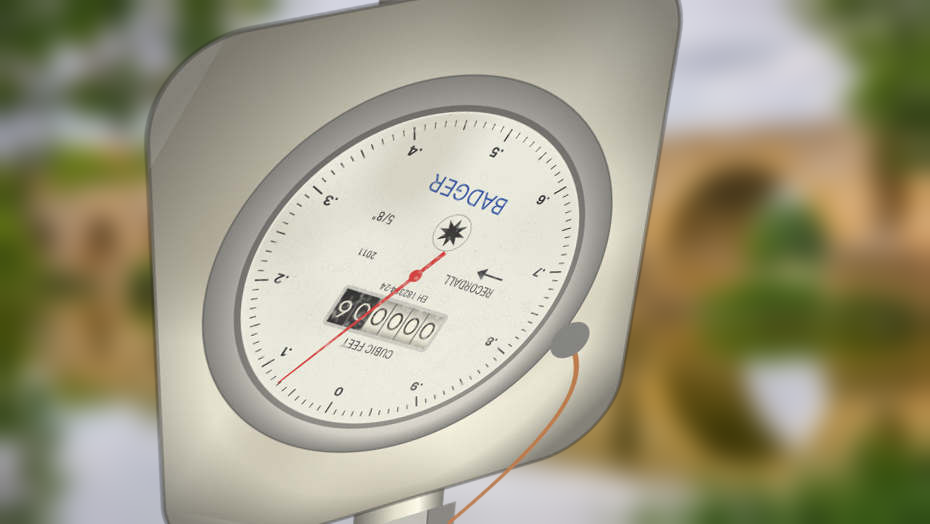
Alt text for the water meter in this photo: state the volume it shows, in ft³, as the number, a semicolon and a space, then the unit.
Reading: 6.07; ft³
